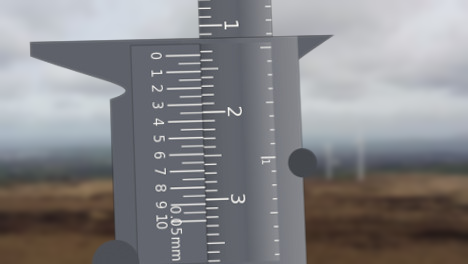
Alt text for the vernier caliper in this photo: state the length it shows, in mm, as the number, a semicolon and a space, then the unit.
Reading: 13.4; mm
